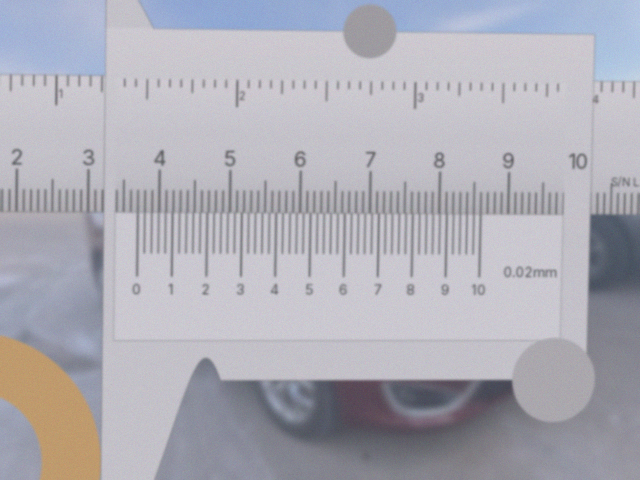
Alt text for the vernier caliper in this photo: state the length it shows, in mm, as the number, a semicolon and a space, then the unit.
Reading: 37.0; mm
